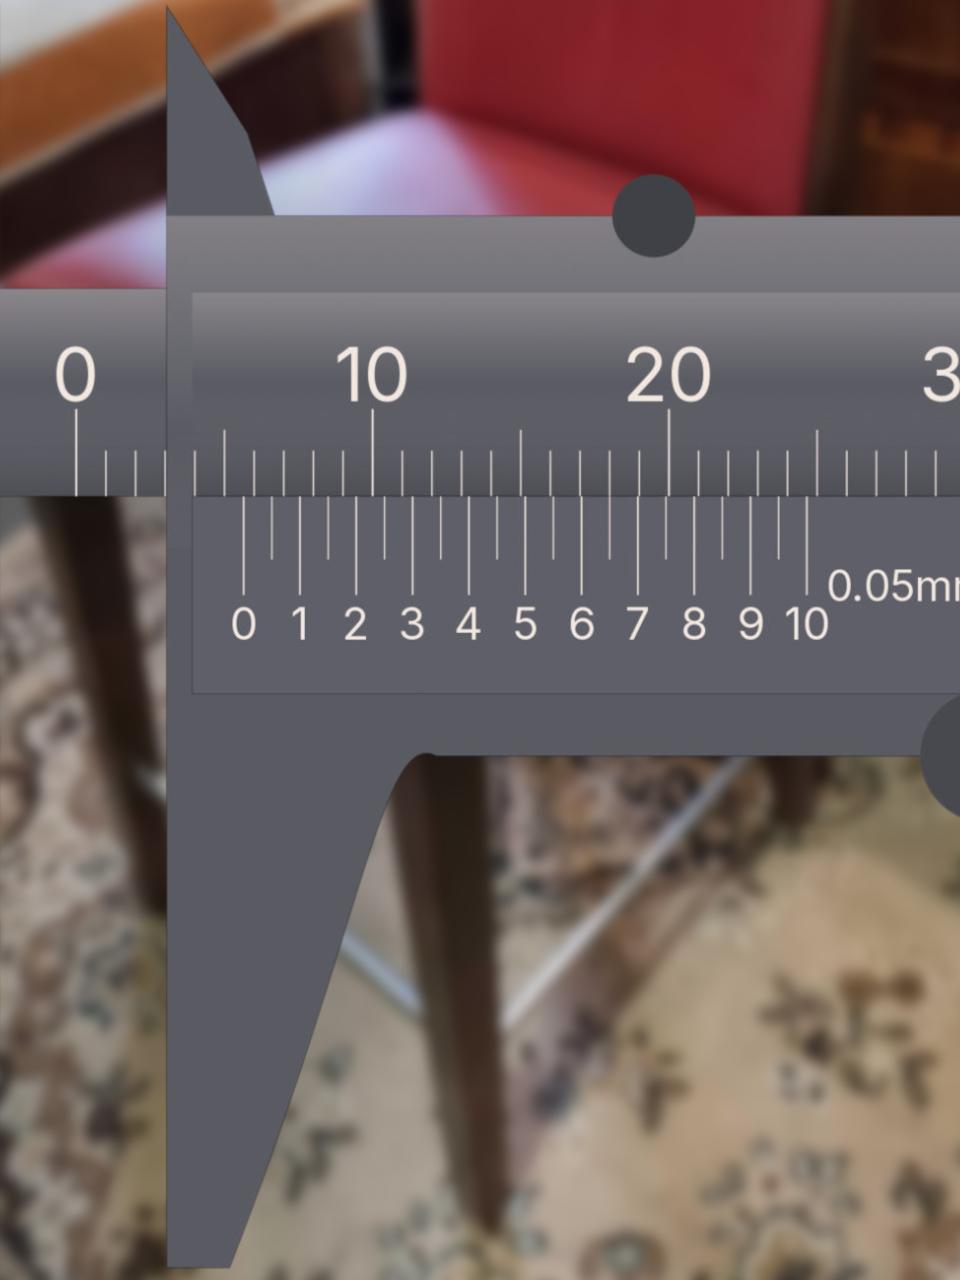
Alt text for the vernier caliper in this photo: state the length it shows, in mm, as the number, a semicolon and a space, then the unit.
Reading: 5.65; mm
